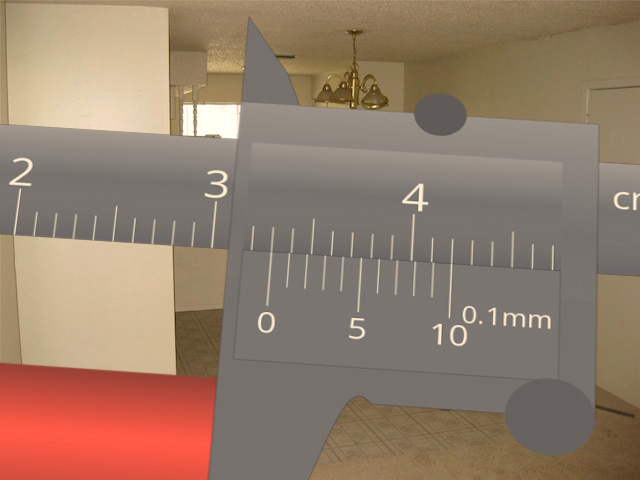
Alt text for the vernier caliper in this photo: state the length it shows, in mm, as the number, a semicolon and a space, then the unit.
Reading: 33.0; mm
